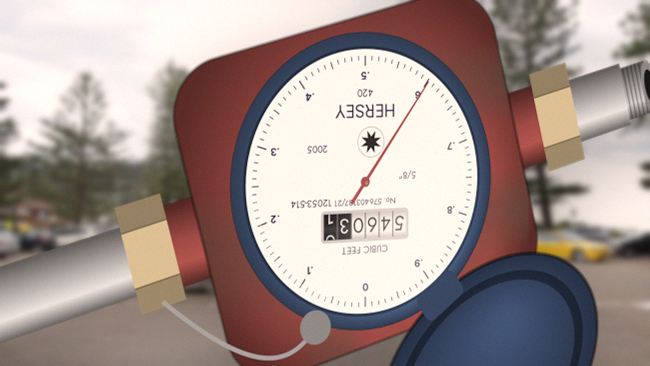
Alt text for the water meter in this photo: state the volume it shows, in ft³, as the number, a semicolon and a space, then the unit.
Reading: 546030.60; ft³
